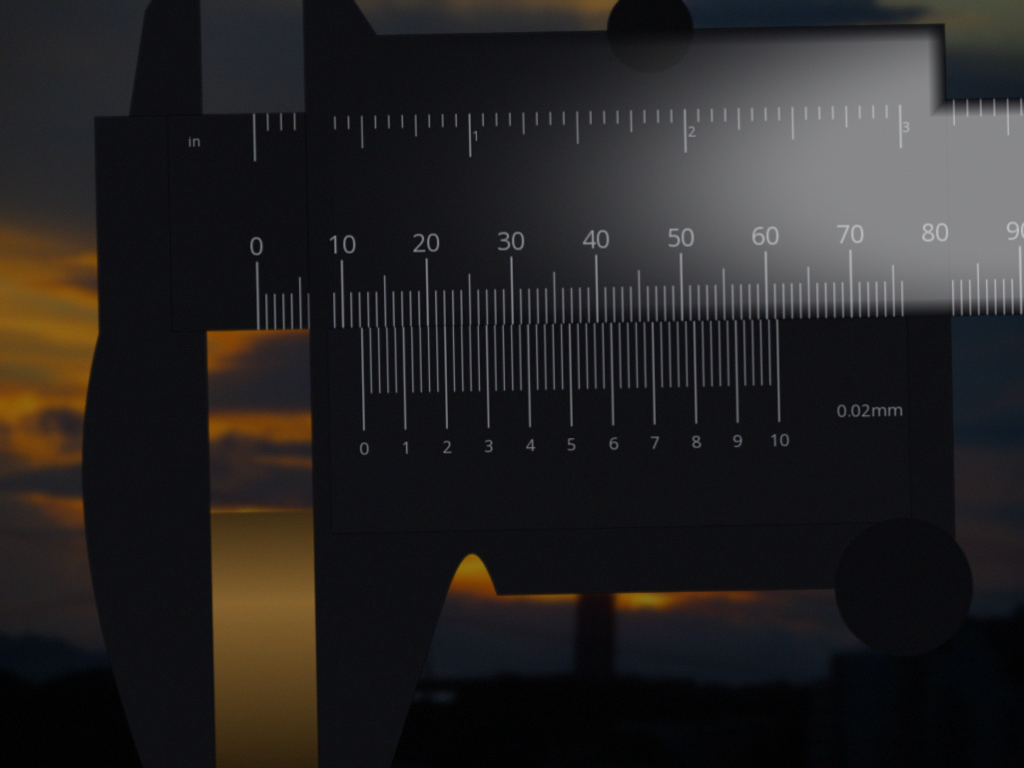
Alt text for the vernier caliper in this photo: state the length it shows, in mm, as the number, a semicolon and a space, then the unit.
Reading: 12.2; mm
